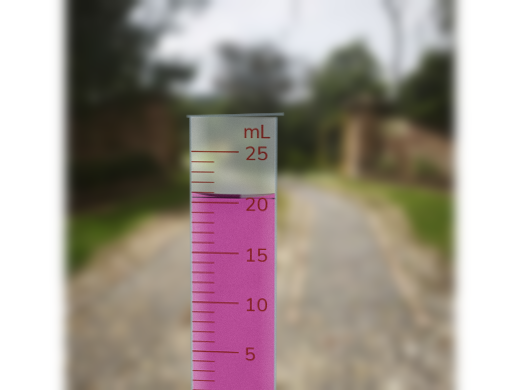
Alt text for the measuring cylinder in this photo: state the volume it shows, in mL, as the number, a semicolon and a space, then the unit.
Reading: 20.5; mL
